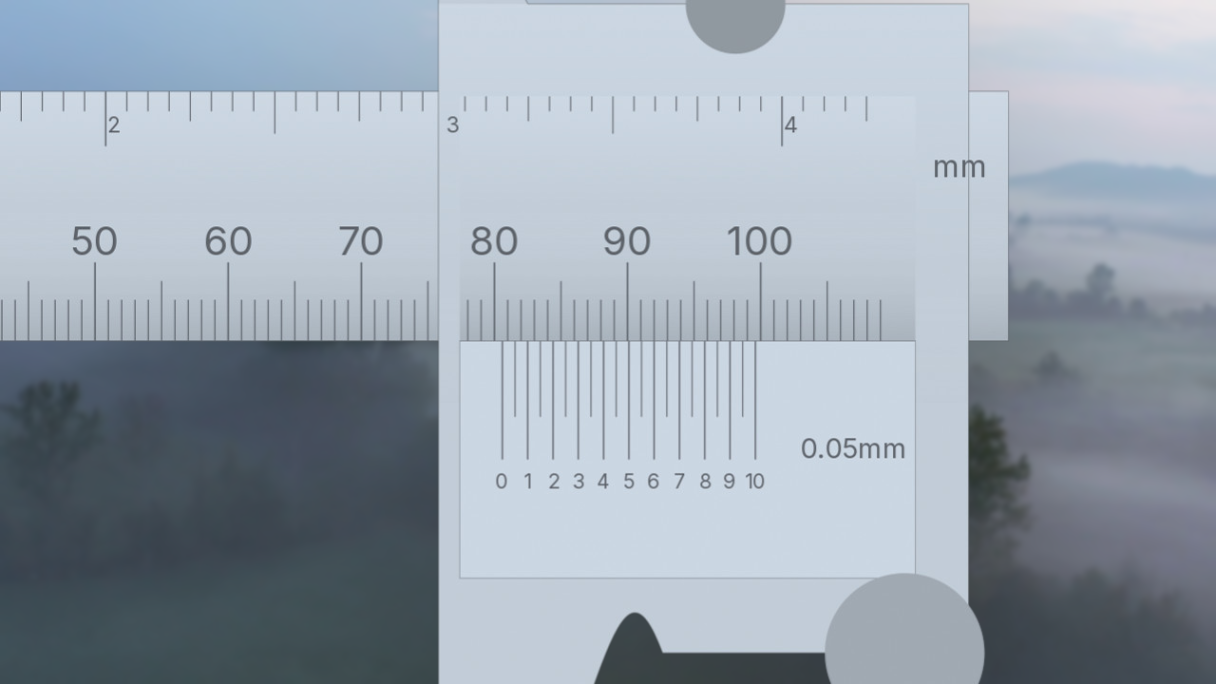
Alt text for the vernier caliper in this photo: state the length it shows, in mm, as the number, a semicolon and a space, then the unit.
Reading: 80.6; mm
